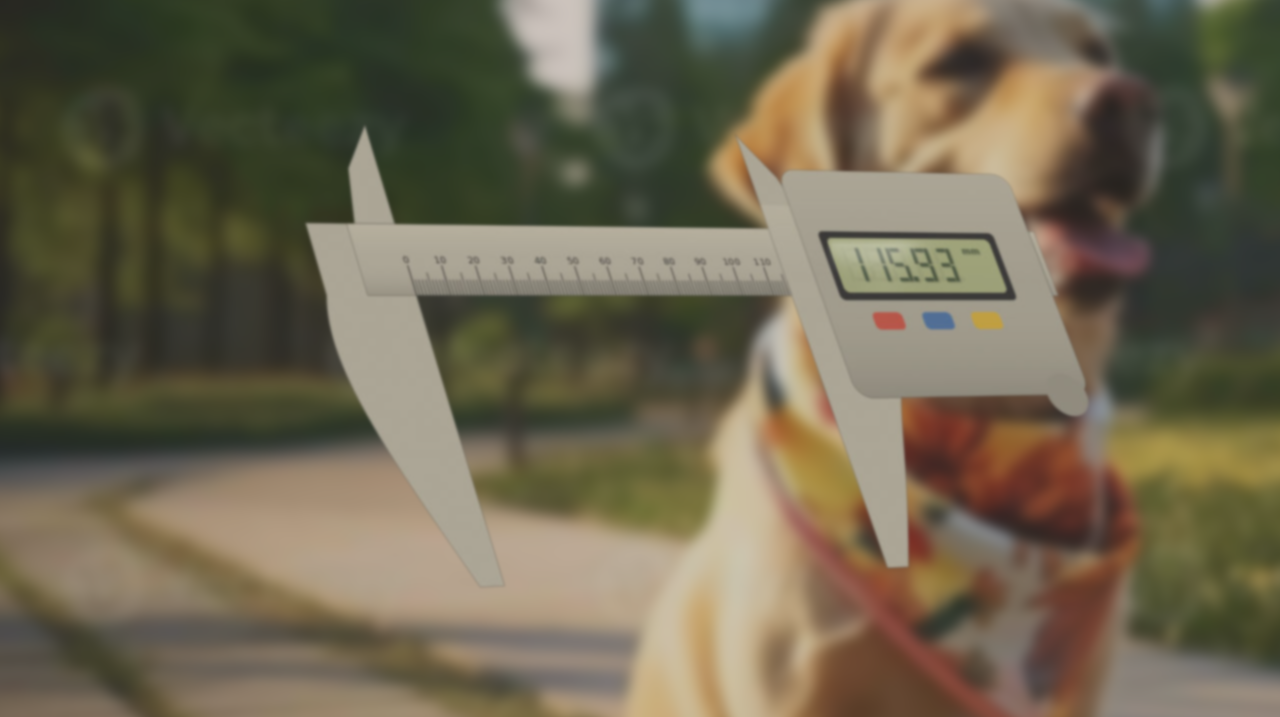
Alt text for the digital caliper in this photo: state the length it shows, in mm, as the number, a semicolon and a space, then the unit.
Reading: 115.93; mm
